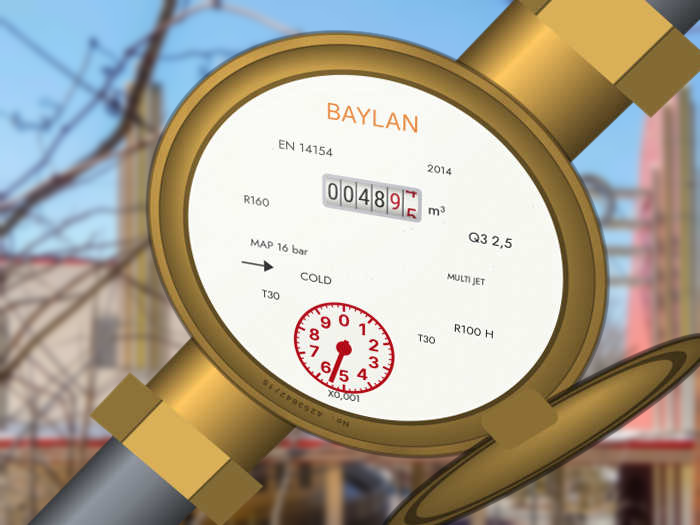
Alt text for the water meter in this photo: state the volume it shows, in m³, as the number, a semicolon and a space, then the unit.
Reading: 48.945; m³
